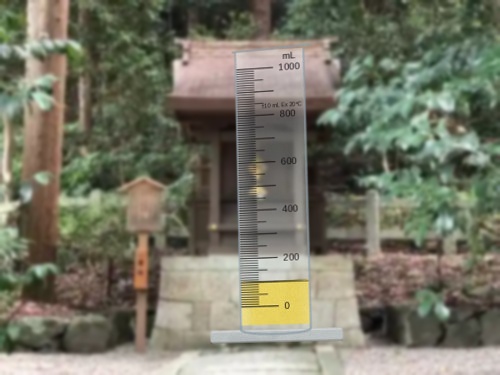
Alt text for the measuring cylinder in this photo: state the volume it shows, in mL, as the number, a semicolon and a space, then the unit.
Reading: 100; mL
